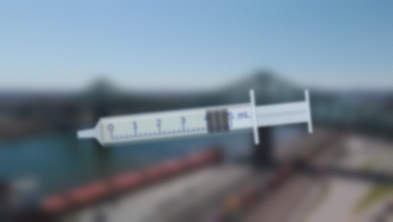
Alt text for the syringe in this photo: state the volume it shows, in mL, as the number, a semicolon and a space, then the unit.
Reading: 4; mL
